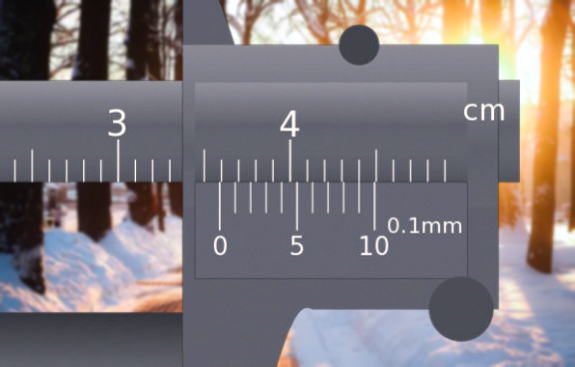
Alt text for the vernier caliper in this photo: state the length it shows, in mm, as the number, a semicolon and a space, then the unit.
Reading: 35.9; mm
